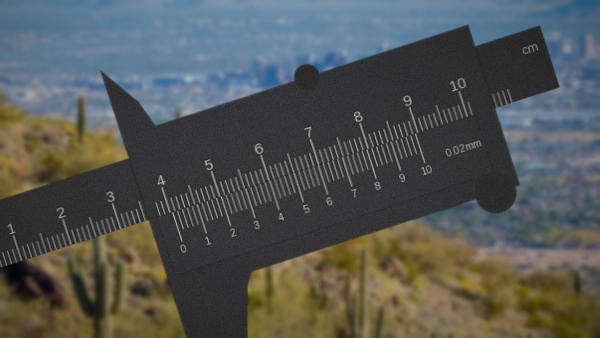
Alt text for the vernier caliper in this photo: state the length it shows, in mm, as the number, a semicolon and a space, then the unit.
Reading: 40.5; mm
